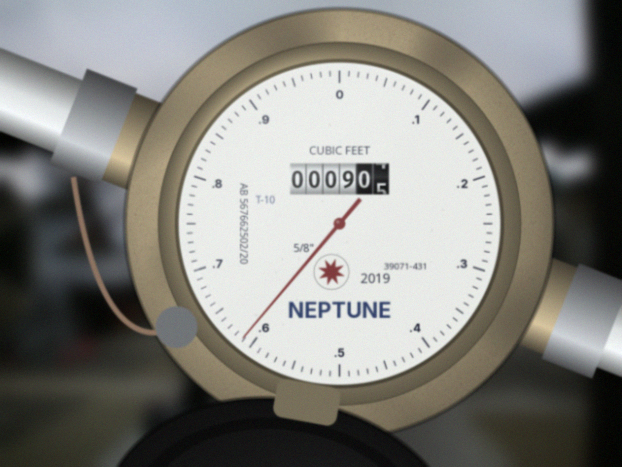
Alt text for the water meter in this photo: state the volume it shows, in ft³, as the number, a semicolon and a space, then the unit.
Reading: 904.61; ft³
